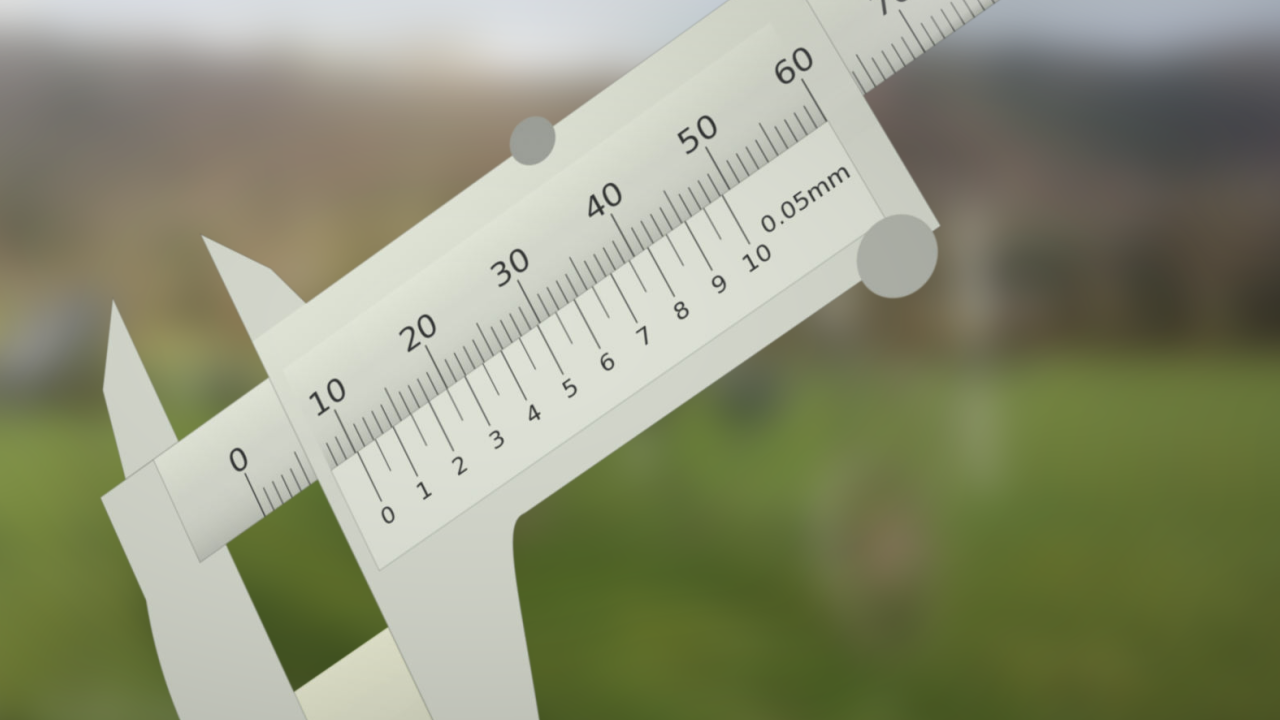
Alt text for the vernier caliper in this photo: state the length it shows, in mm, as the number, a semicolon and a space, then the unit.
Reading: 10.2; mm
